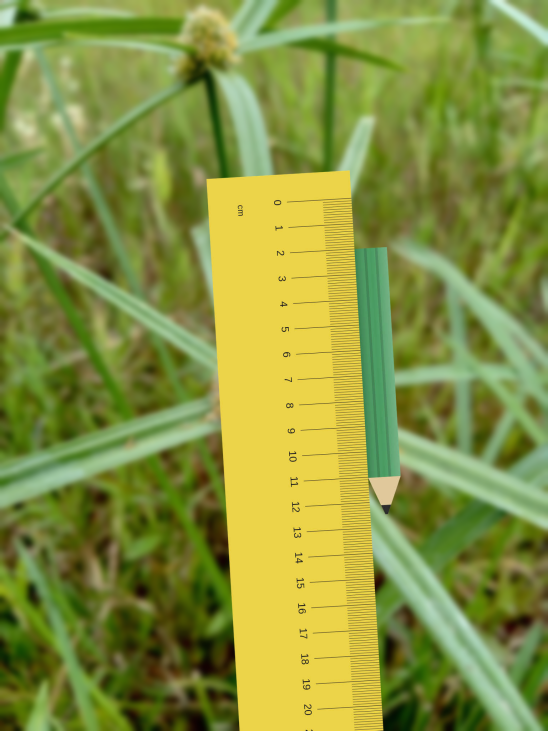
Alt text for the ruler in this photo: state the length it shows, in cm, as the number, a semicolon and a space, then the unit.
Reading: 10.5; cm
